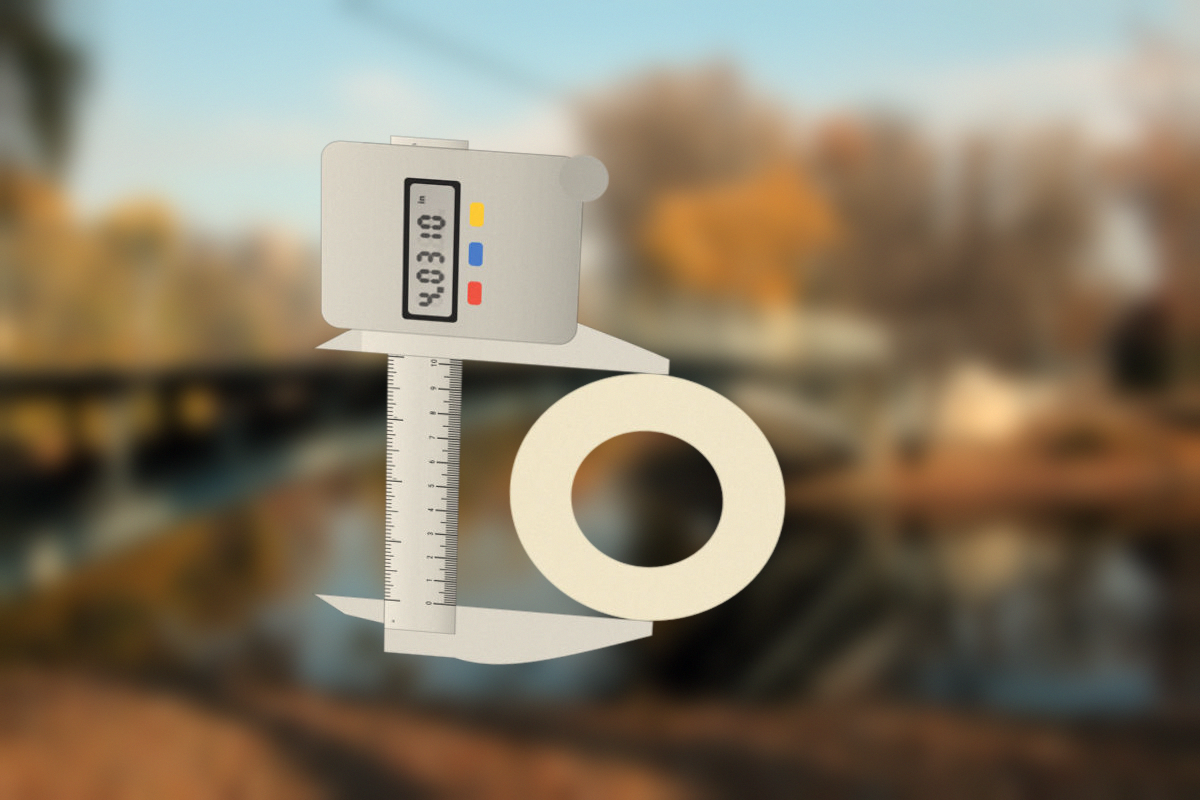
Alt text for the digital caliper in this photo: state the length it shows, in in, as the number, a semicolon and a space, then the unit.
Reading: 4.0310; in
